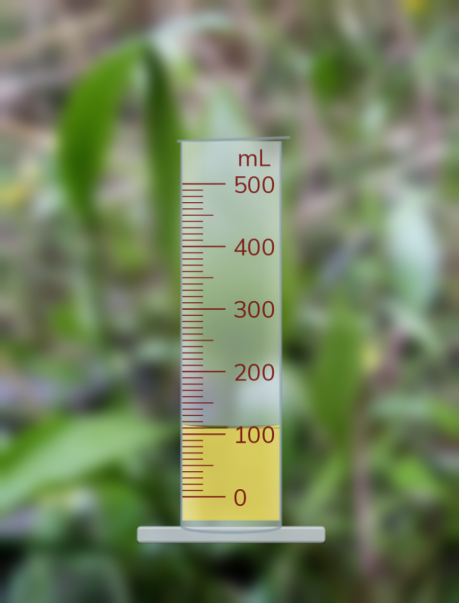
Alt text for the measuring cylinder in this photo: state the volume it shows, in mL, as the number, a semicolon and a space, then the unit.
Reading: 110; mL
